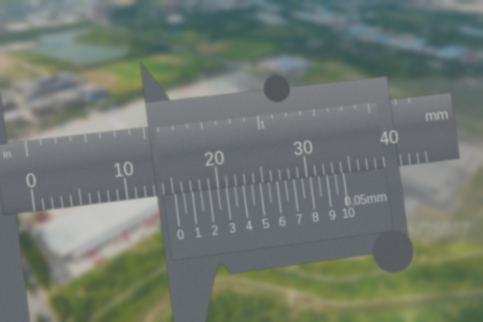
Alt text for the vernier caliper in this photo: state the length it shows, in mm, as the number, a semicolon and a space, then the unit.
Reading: 15.2; mm
